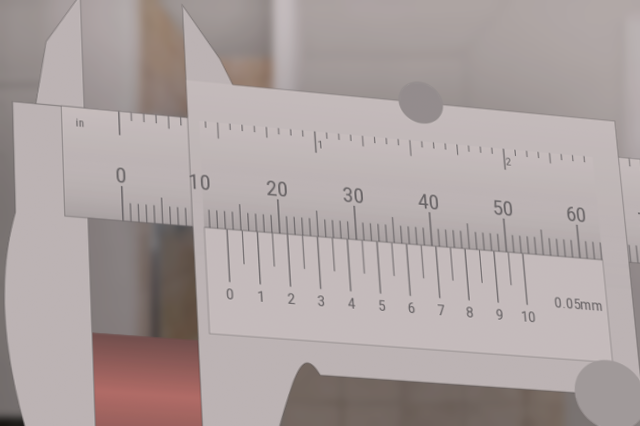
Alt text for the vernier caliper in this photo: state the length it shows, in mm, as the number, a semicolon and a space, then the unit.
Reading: 13.2; mm
